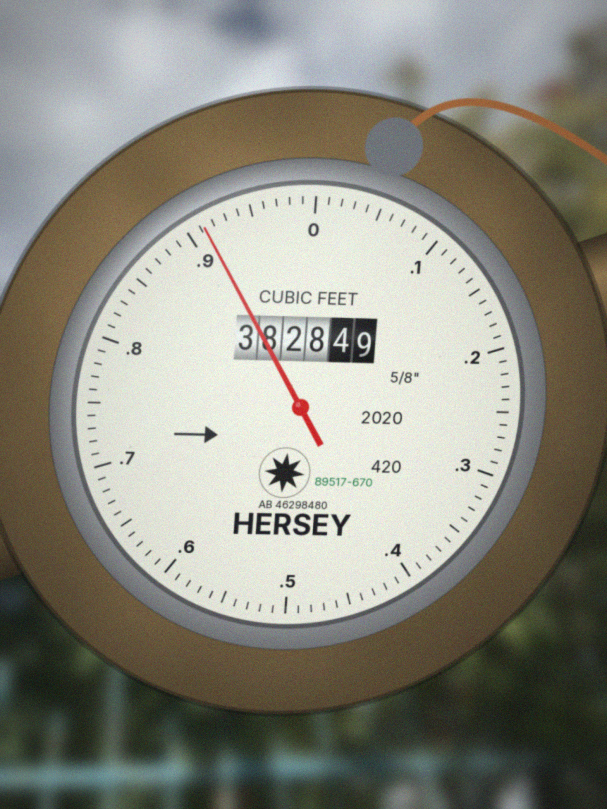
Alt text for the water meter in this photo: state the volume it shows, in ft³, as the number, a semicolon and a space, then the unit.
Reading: 382848.91; ft³
